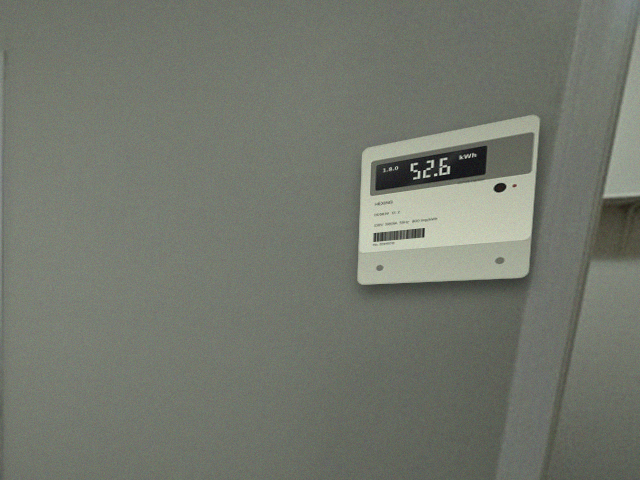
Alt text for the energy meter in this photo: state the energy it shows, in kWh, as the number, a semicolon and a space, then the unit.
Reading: 52.6; kWh
